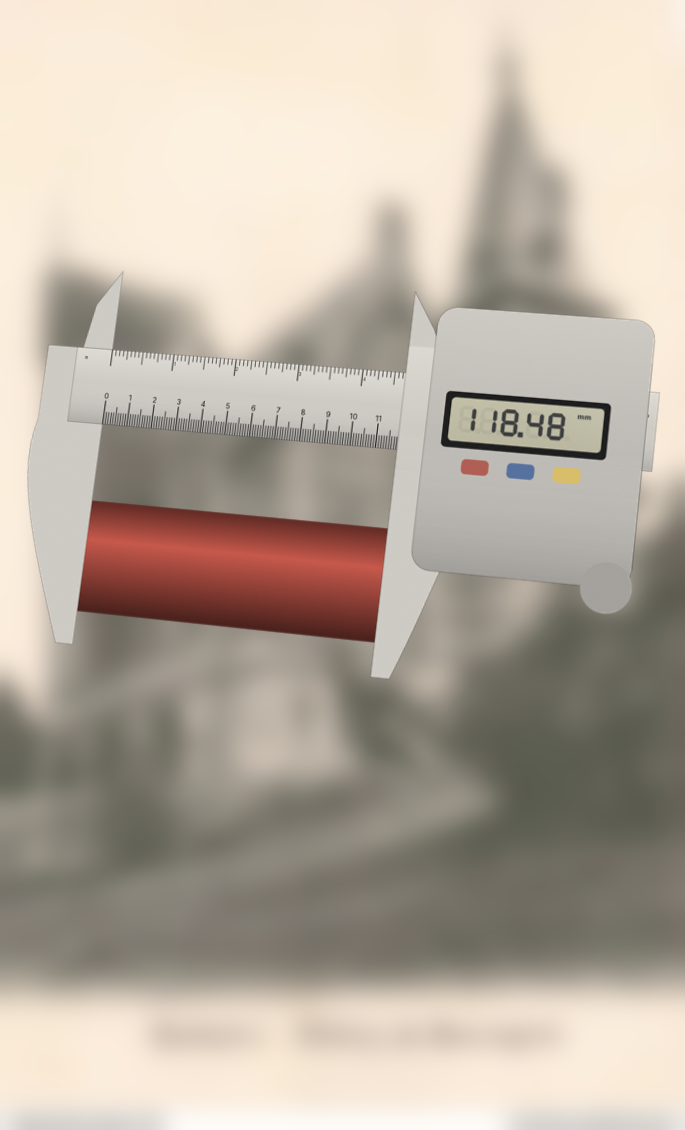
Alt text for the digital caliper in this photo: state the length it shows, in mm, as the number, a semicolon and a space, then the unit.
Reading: 118.48; mm
